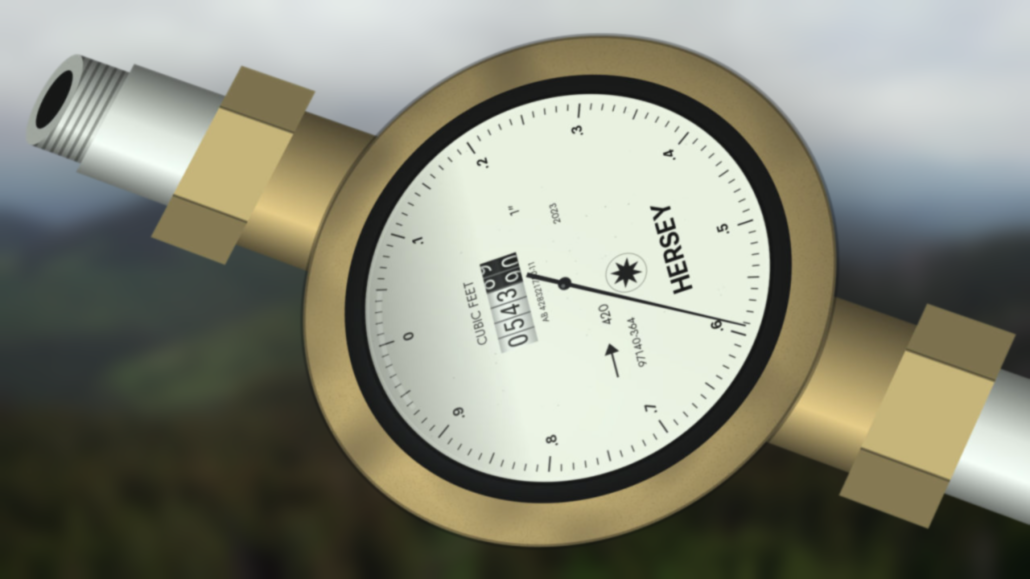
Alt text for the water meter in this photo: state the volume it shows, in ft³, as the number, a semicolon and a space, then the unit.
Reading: 54389.59; ft³
